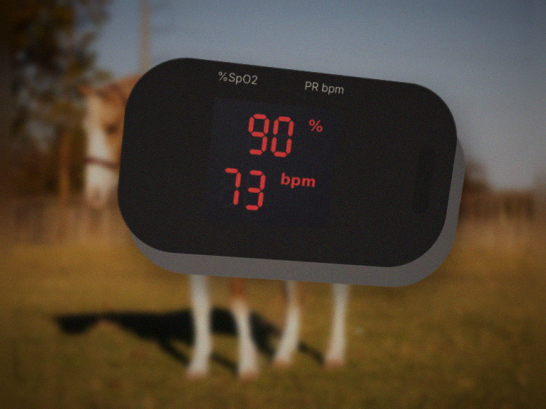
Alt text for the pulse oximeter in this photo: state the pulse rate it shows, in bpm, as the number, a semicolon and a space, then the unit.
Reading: 73; bpm
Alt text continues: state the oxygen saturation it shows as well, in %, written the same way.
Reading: 90; %
